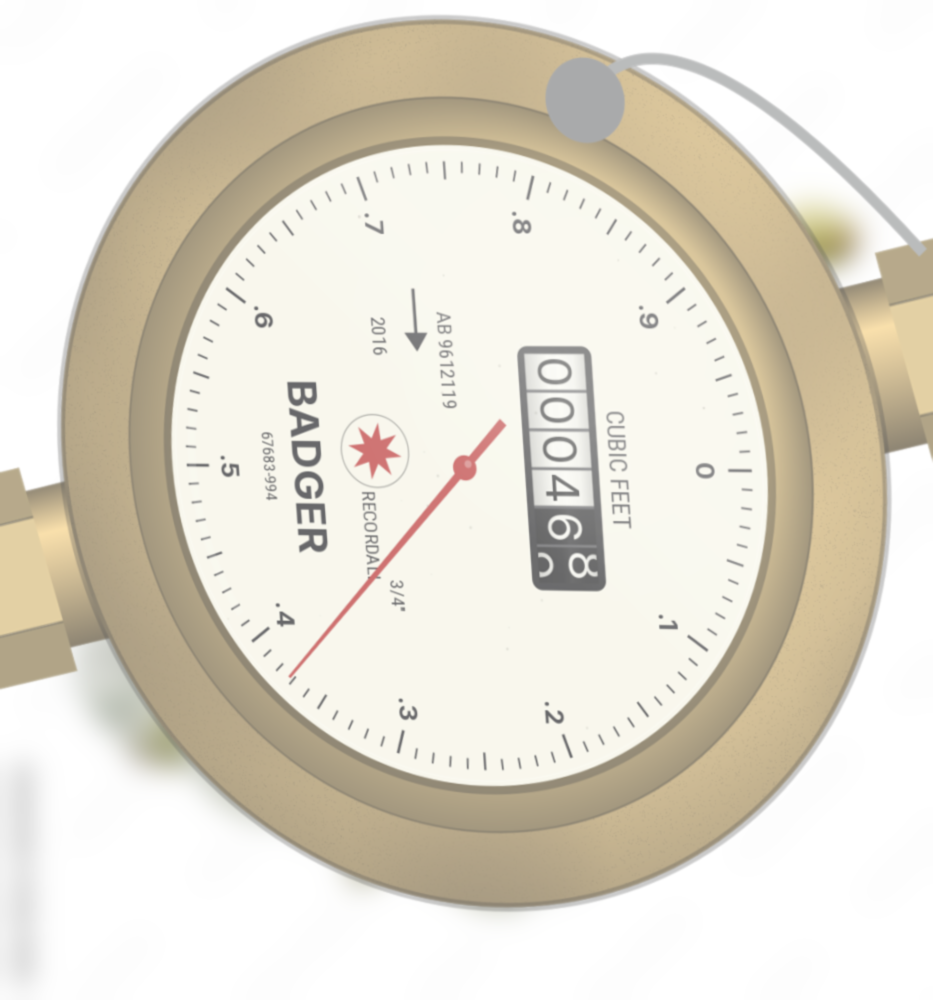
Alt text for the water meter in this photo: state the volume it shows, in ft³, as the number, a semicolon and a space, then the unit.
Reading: 468.37; ft³
